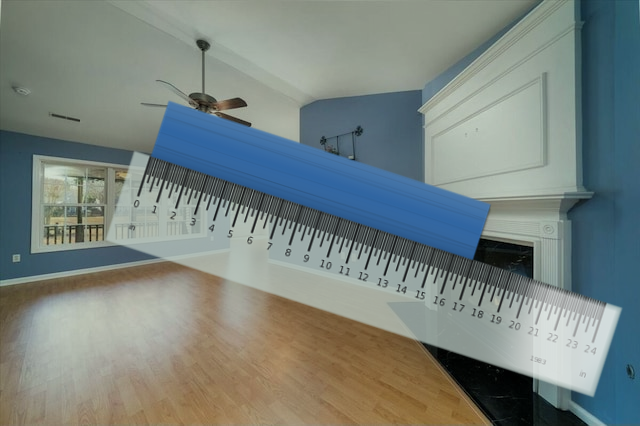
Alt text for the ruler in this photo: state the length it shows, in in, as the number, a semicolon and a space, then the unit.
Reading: 17; in
